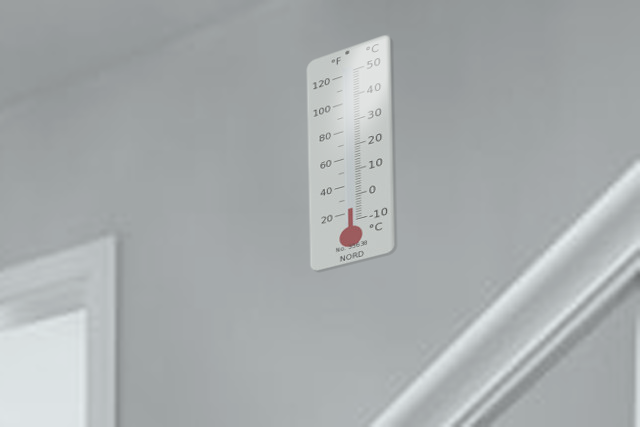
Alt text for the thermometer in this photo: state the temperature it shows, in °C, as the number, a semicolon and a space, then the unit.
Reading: -5; °C
